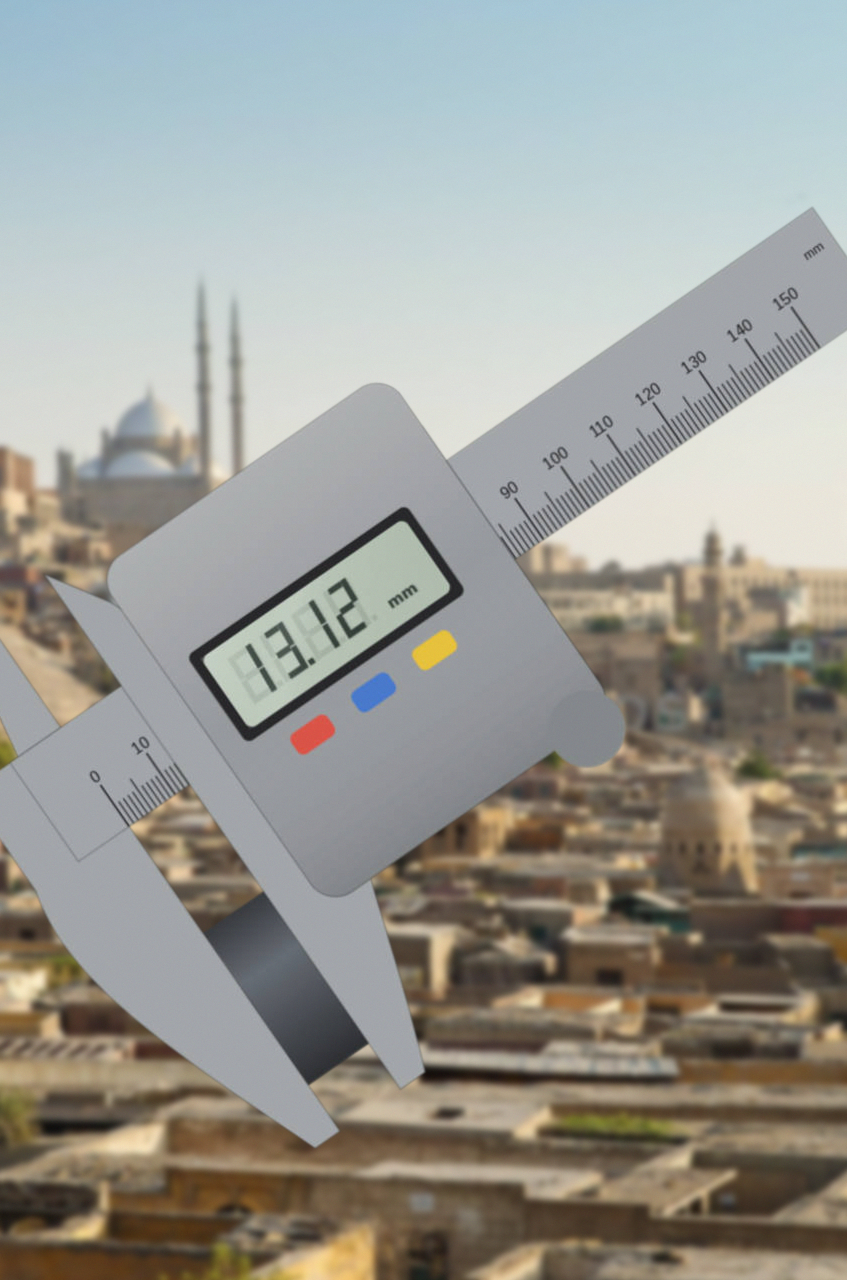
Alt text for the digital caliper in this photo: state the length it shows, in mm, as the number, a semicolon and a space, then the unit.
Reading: 13.12; mm
